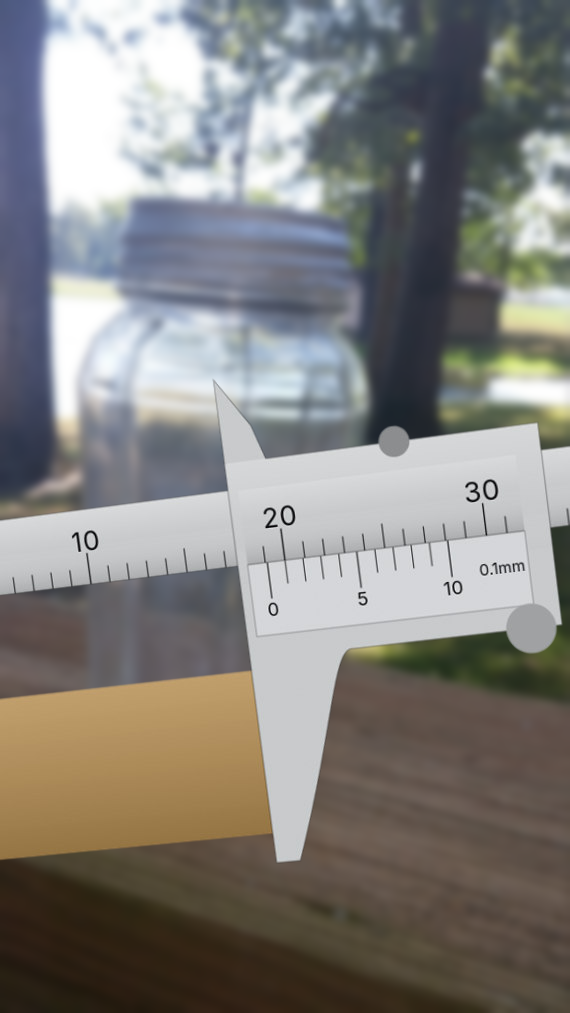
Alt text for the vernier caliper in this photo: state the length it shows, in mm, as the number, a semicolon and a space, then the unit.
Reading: 19.1; mm
